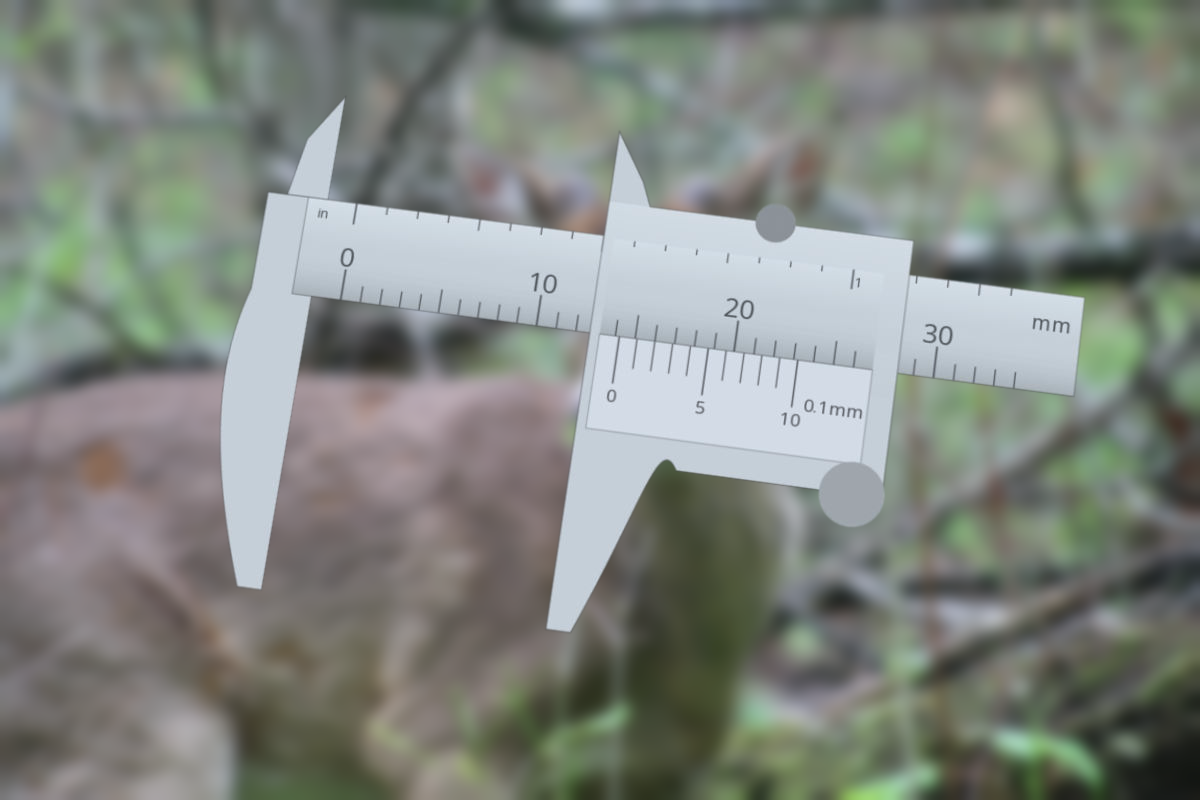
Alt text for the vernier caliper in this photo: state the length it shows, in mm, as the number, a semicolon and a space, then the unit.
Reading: 14.2; mm
